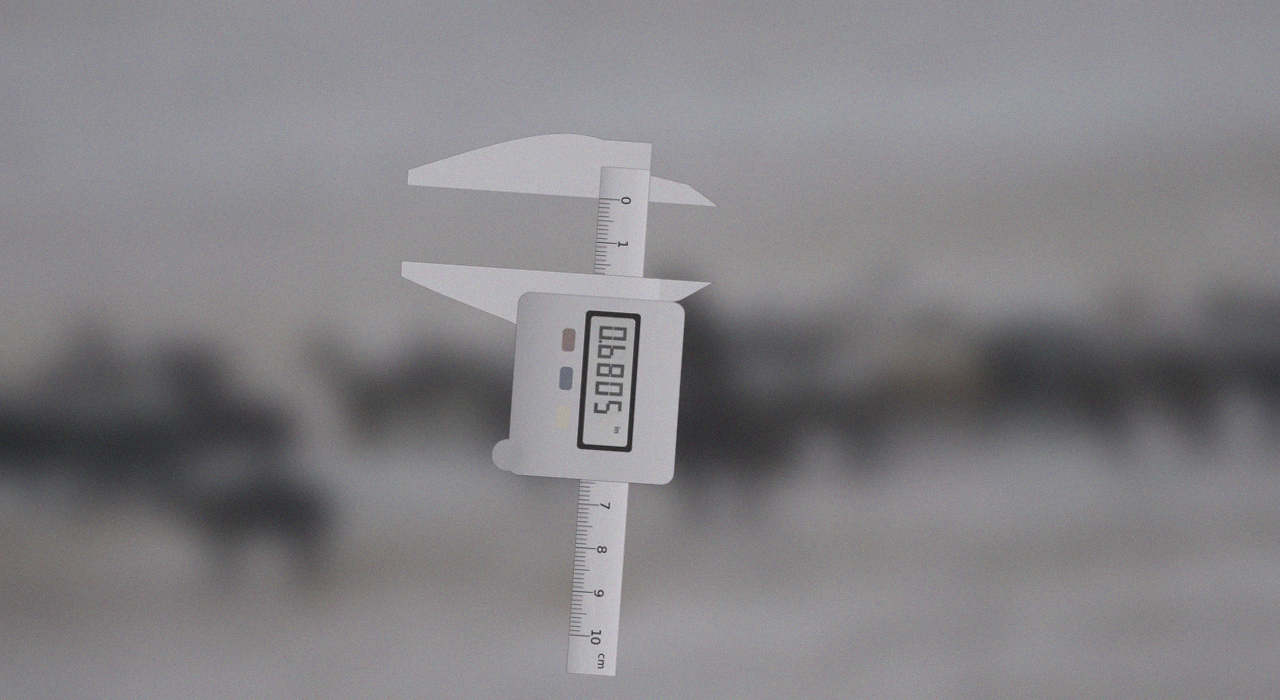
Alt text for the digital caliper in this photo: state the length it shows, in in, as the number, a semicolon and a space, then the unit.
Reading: 0.6805; in
